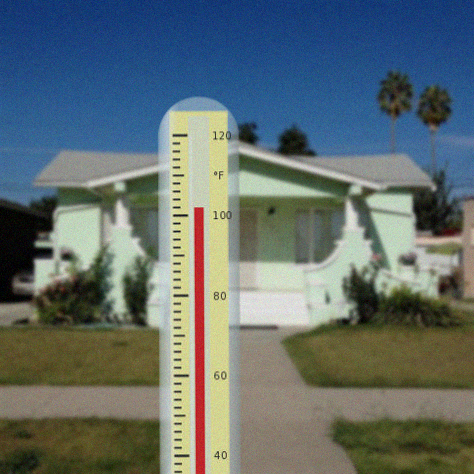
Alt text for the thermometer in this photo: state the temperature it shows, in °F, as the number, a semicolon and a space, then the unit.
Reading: 102; °F
